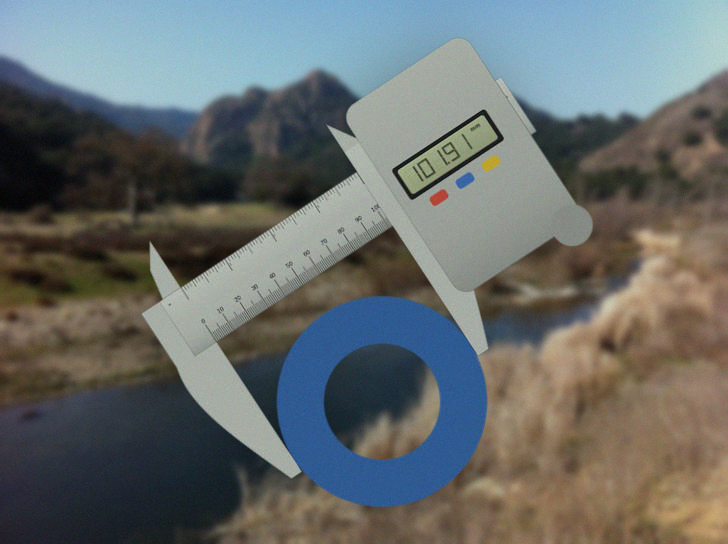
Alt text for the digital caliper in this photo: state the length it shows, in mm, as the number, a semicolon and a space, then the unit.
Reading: 101.91; mm
